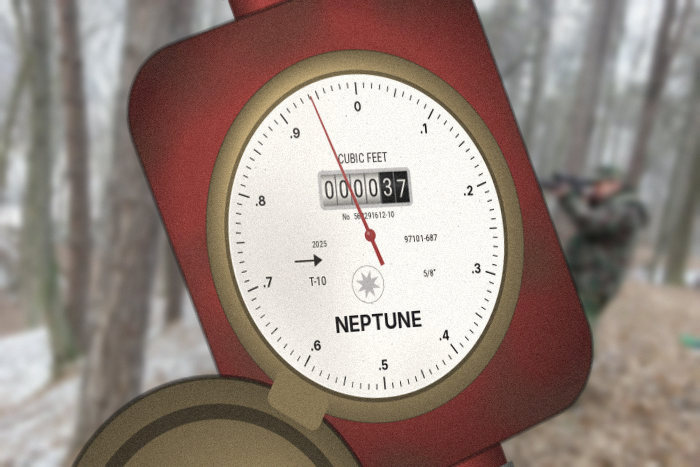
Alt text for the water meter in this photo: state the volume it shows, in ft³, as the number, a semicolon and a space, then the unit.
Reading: 36.94; ft³
